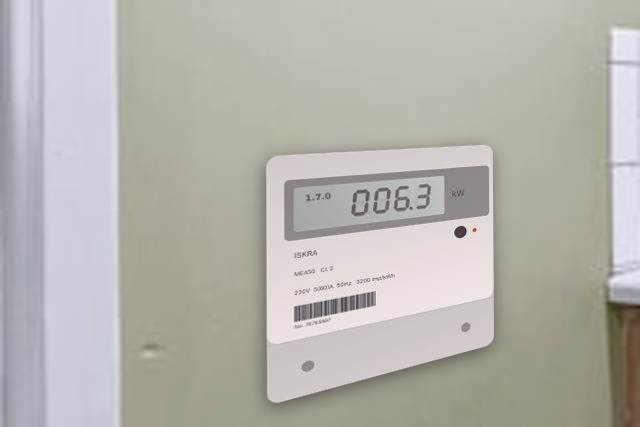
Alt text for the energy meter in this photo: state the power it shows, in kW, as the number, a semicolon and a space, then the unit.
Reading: 6.3; kW
